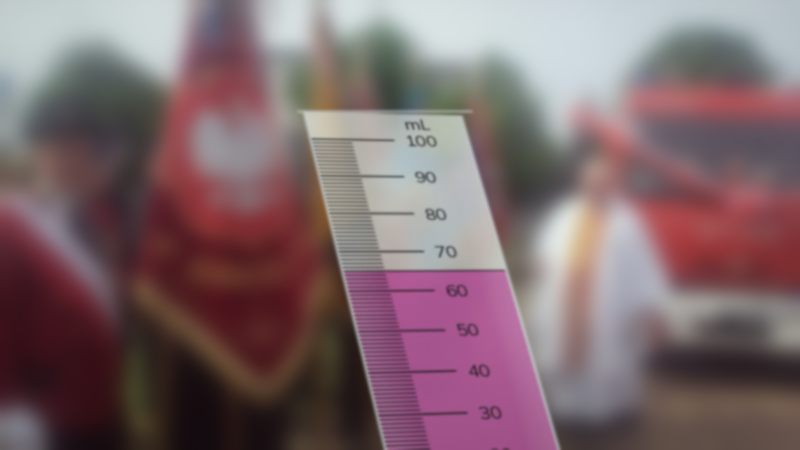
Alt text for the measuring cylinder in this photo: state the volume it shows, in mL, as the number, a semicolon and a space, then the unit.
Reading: 65; mL
